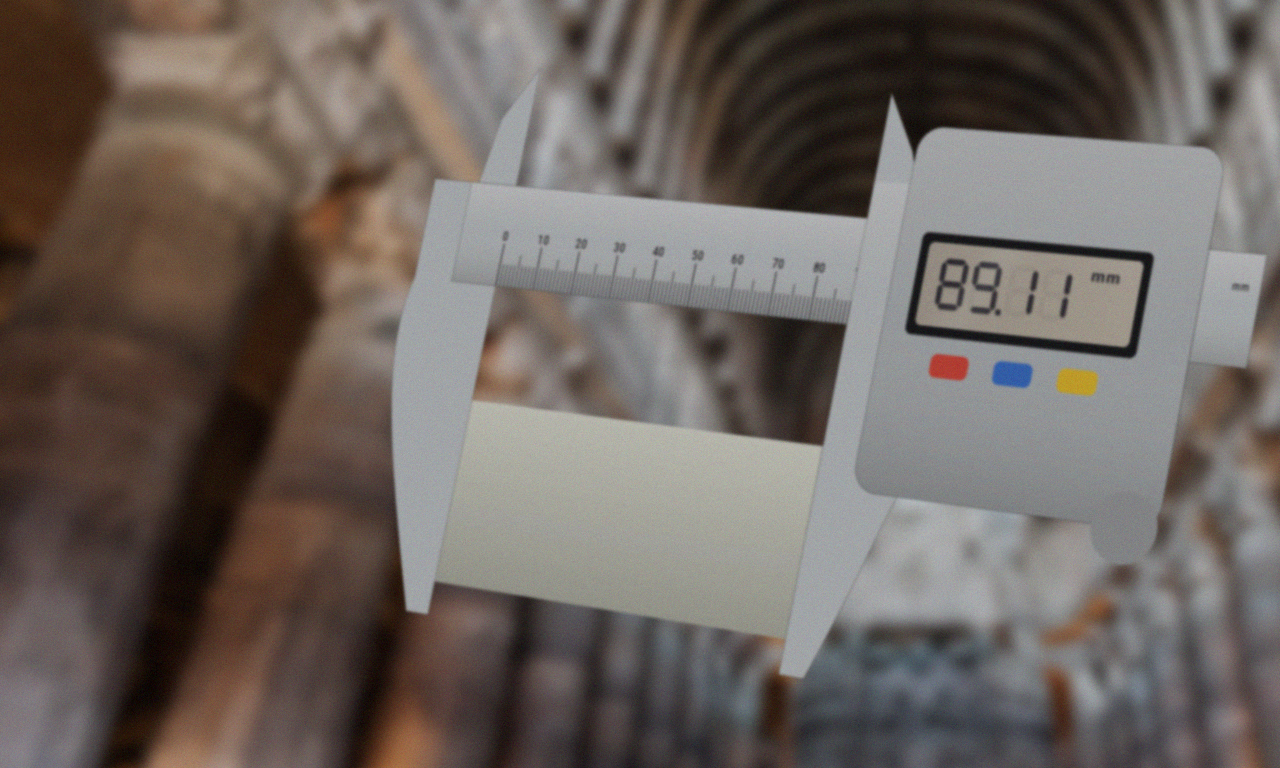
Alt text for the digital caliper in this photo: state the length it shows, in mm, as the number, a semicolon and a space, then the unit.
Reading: 89.11; mm
